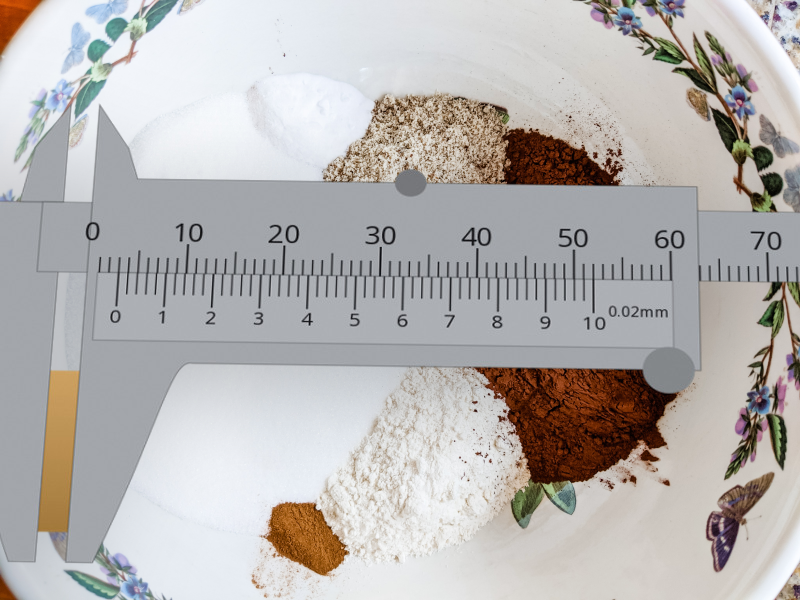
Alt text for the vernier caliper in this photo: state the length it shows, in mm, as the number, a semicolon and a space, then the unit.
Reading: 3.0; mm
